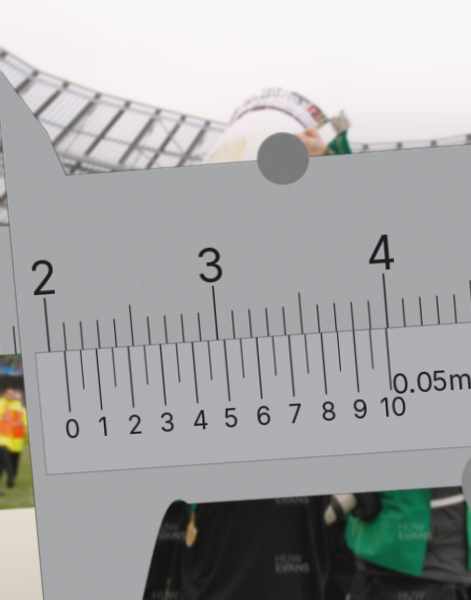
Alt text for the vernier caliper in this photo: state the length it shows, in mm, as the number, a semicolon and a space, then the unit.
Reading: 20.9; mm
